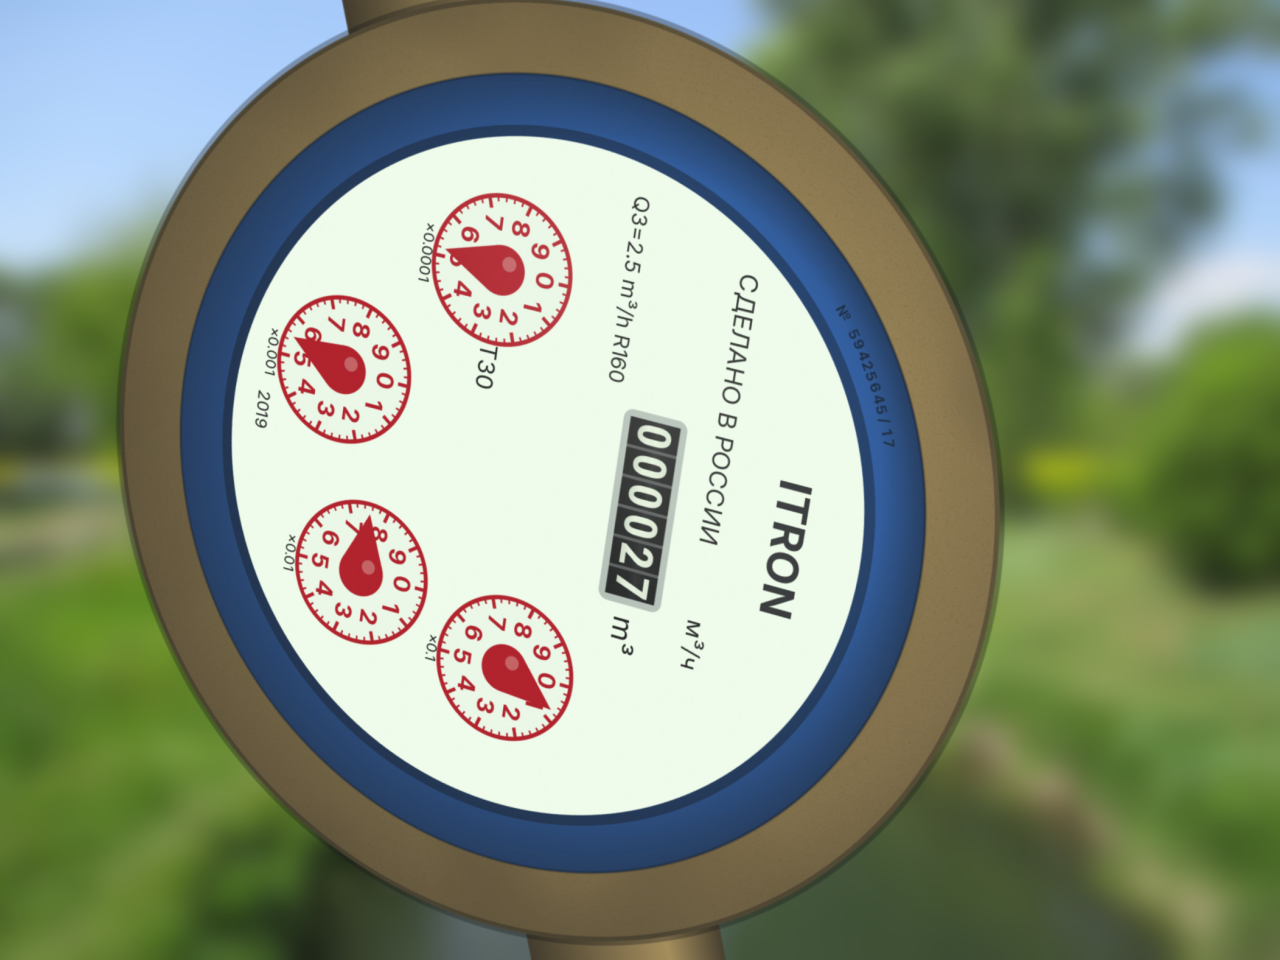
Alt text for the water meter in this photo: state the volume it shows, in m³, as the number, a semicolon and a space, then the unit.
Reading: 27.0755; m³
